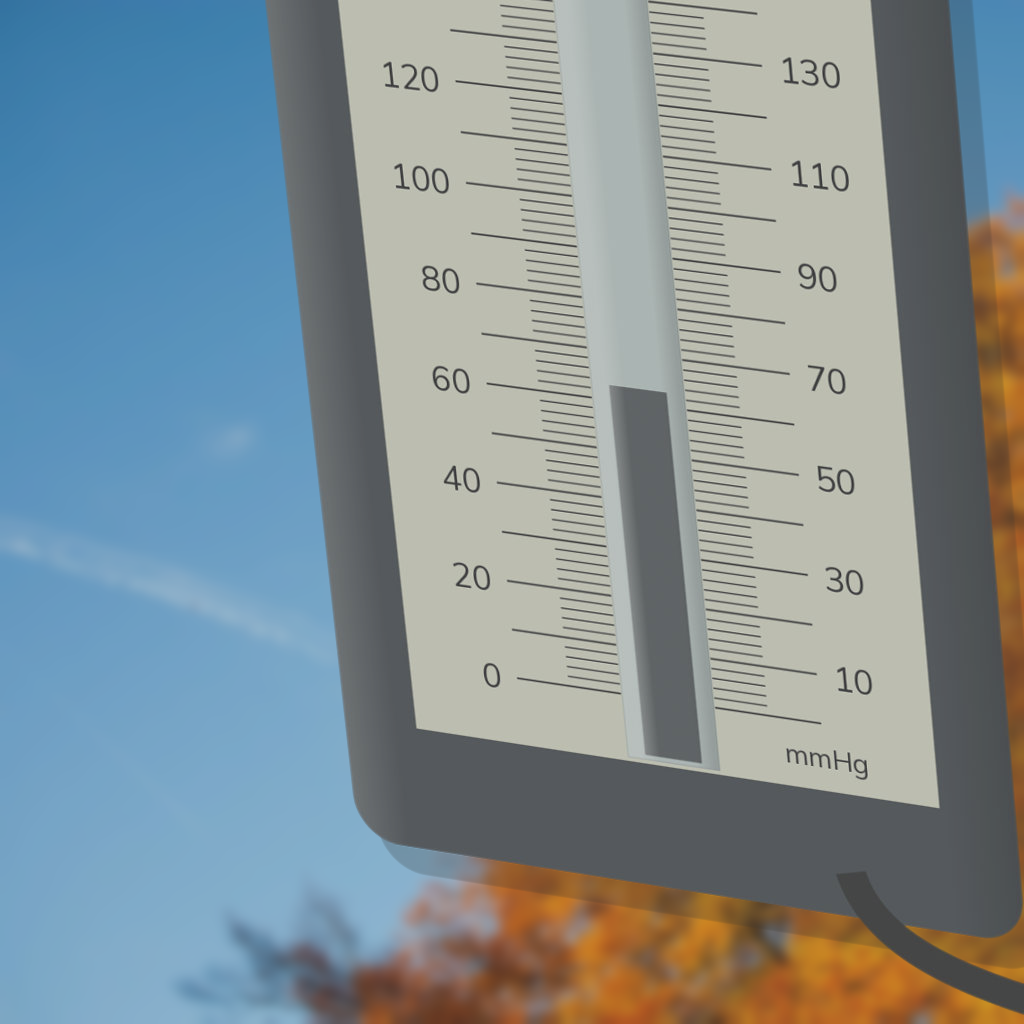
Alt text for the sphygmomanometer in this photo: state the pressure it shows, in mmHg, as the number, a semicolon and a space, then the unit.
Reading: 63; mmHg
